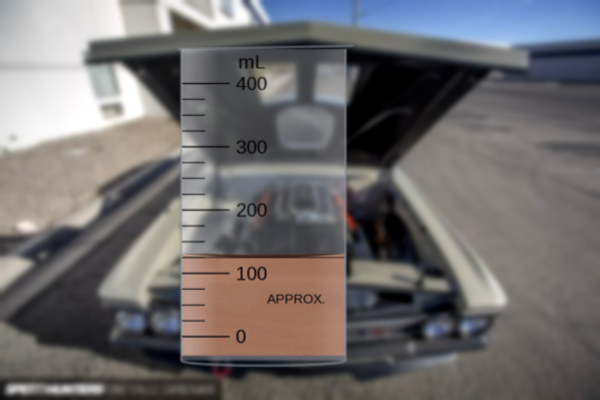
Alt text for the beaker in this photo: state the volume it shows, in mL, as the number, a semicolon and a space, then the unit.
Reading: 125; mL
